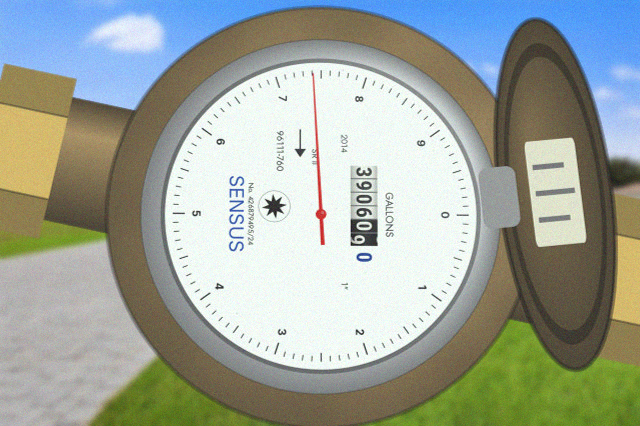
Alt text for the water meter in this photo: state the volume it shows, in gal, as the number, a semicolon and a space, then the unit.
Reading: 3906087.4; gal
